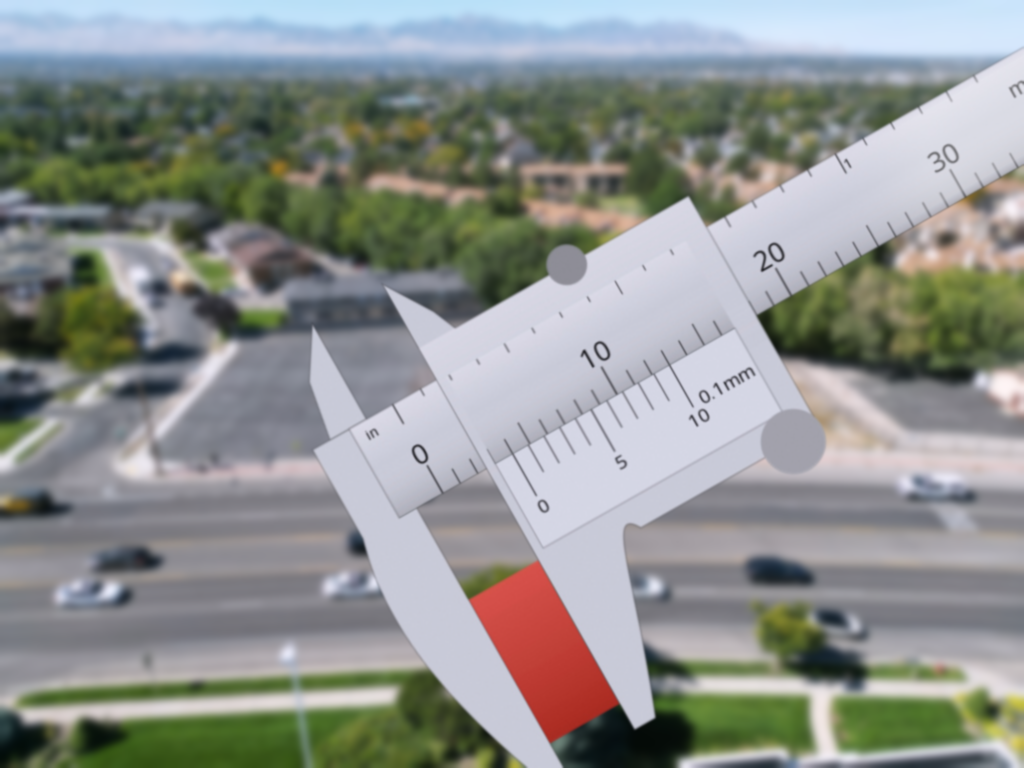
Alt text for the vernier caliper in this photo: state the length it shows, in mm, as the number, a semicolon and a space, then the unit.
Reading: 4.0; mm
